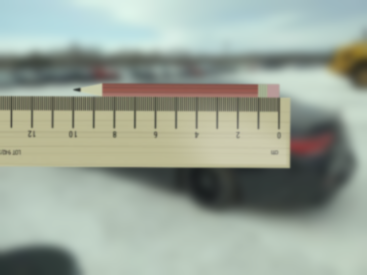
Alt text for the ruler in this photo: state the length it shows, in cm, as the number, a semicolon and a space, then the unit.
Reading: 10; cm
